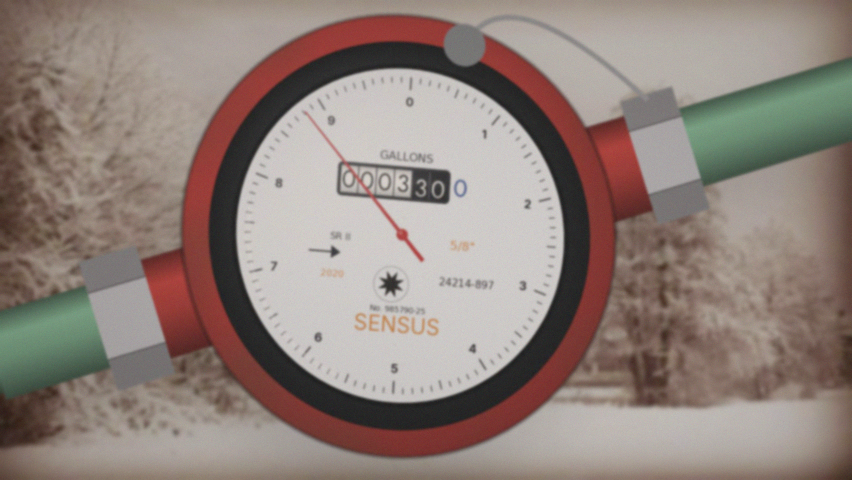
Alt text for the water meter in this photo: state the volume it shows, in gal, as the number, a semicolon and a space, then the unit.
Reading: 3298.8; gal
